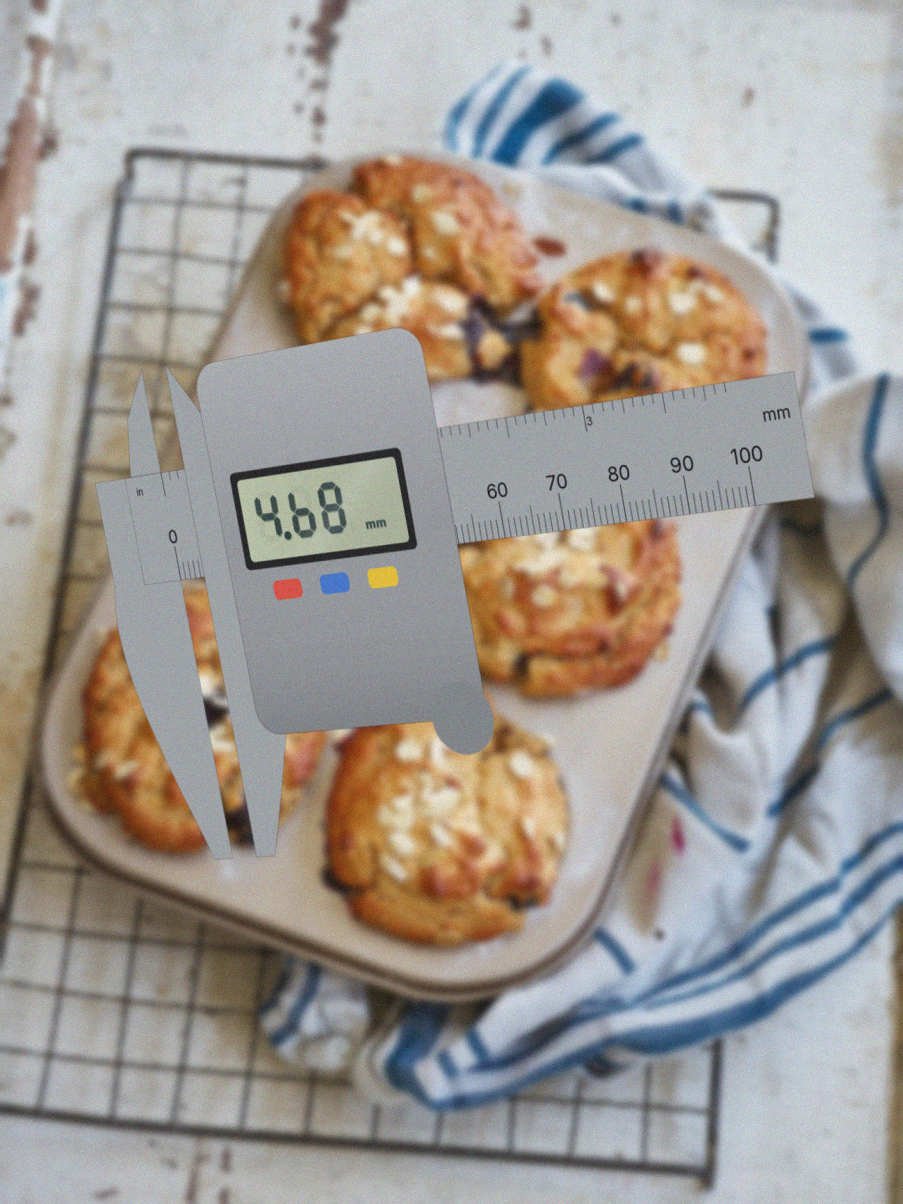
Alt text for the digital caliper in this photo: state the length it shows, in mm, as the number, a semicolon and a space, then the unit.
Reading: 4.68; mm
